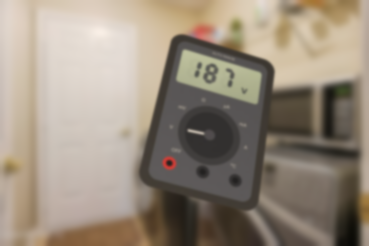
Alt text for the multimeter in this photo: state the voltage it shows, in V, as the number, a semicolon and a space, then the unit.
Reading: 187; V
